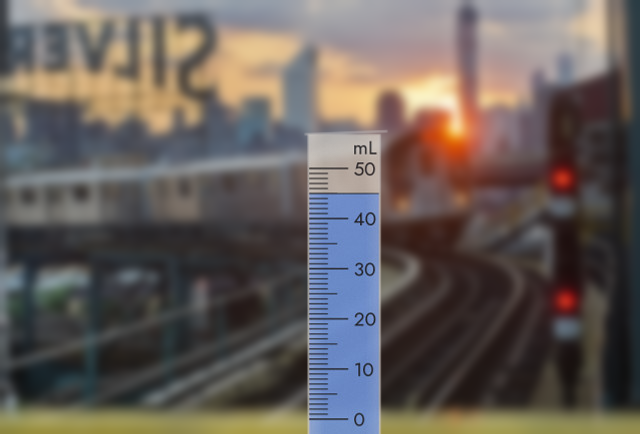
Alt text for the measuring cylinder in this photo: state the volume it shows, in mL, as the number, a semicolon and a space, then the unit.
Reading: 45; mL
